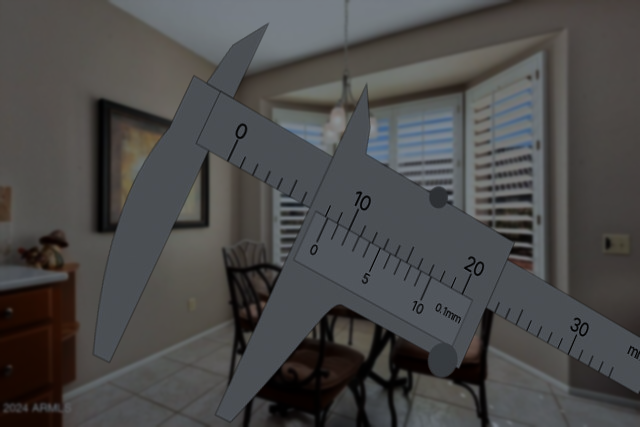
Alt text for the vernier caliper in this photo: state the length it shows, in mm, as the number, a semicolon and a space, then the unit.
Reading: 8.2; mm
